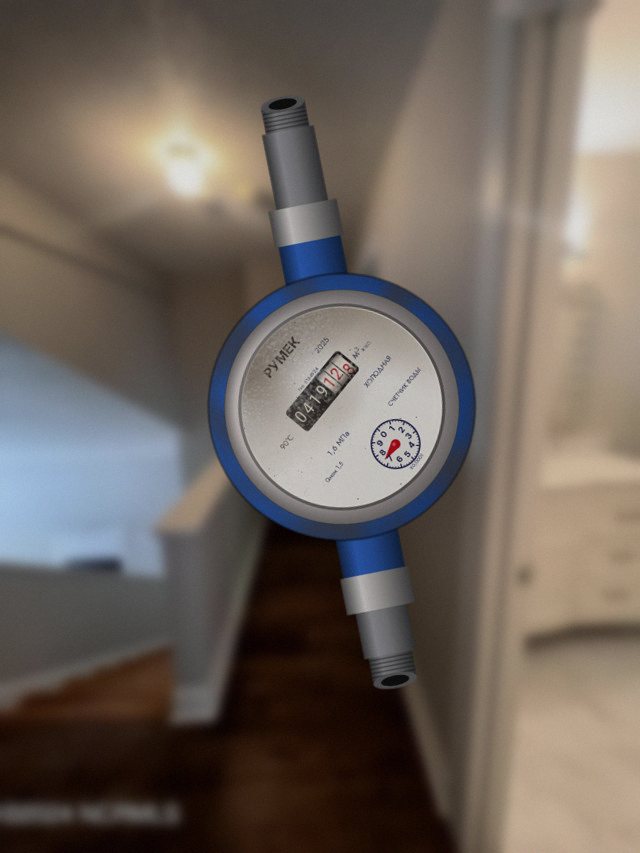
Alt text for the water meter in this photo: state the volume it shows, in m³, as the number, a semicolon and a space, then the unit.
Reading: 419.1277; m³
